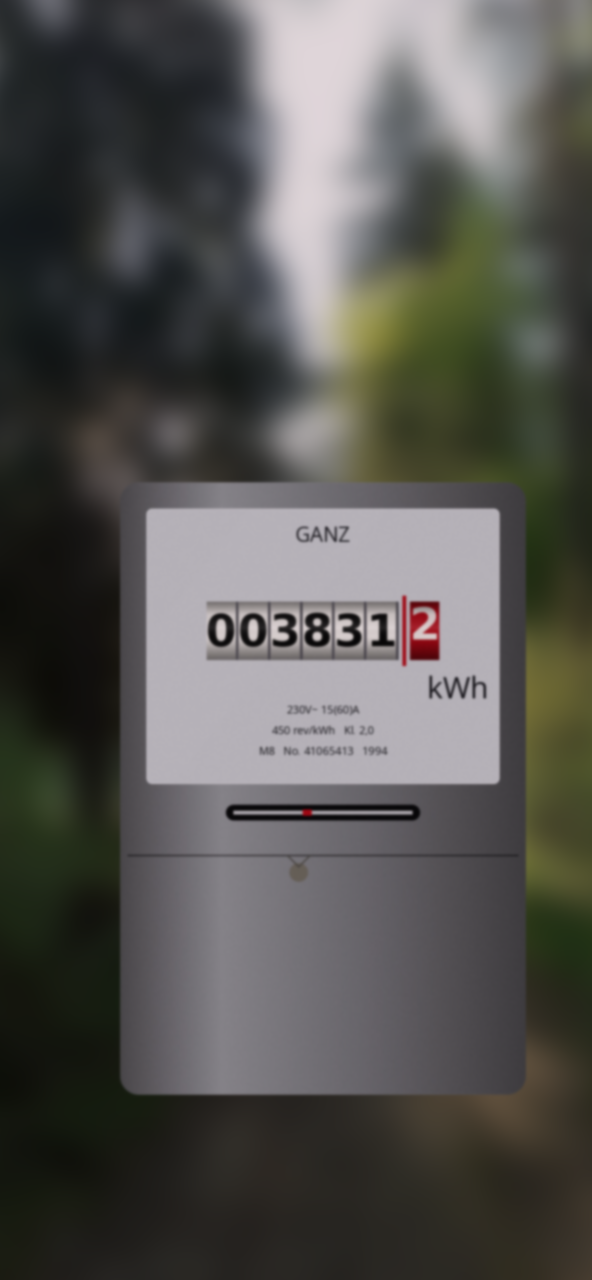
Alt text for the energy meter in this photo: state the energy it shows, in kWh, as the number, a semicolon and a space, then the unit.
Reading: 3831.2; kWh
